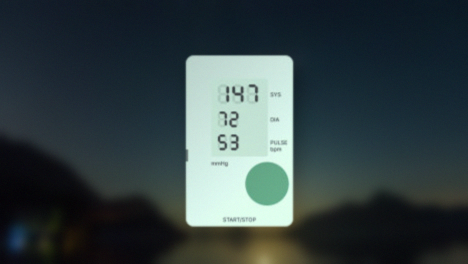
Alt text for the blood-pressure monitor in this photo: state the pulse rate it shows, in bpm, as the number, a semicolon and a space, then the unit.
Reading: 53; bpm
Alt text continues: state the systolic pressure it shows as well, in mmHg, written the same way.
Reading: 147; mmHg
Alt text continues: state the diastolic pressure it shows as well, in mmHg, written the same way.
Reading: 72; mmHg
